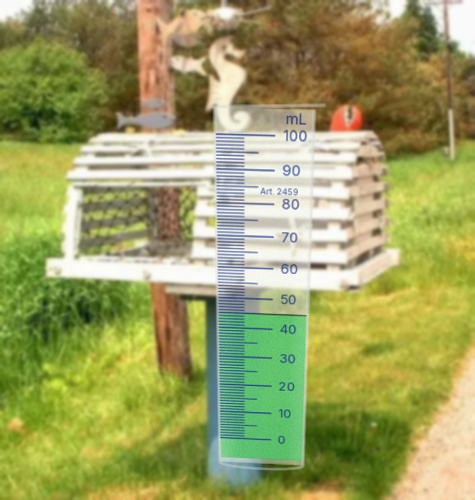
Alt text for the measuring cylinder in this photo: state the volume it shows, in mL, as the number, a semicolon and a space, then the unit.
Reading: 45; mL
